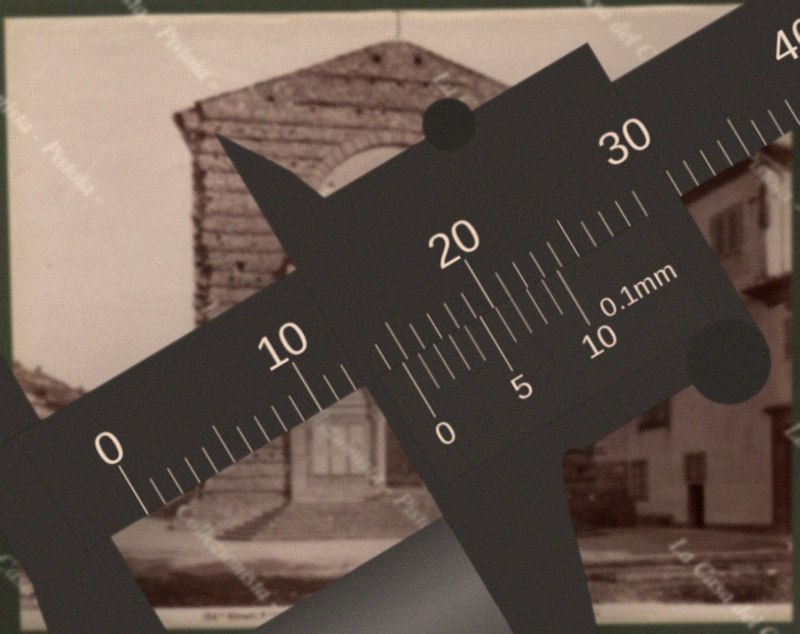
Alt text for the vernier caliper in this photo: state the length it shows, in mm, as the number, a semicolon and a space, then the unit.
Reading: 14.7; mm
